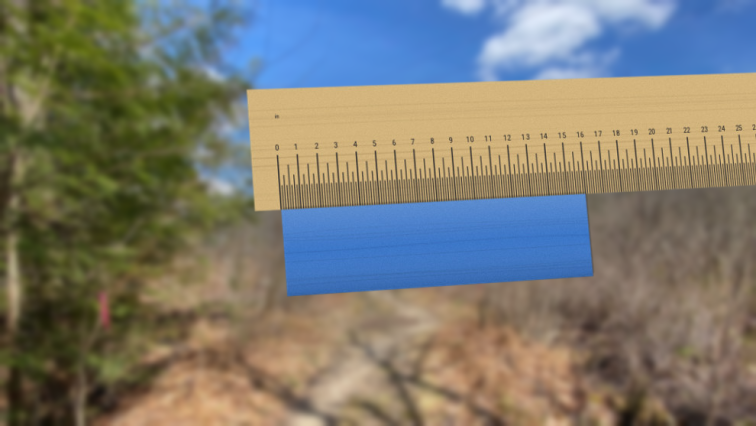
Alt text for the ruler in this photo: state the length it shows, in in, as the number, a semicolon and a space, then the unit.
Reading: 16; in
